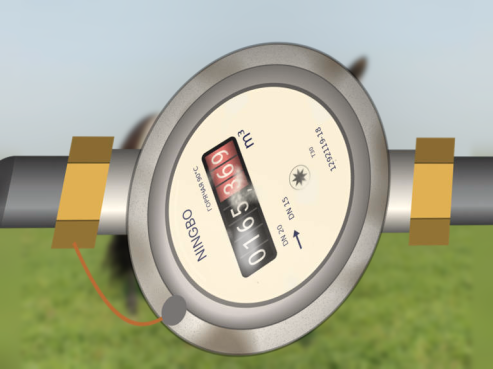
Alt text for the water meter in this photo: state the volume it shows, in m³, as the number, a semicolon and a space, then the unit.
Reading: 165.369; m³
